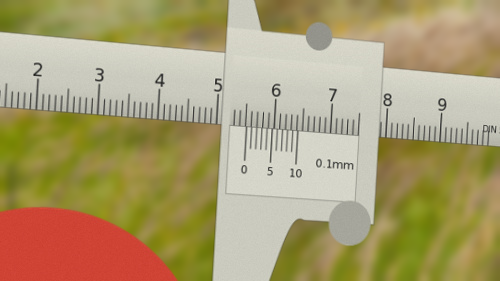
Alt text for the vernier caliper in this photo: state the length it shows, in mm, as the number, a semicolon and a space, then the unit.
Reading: 55.2; mm
